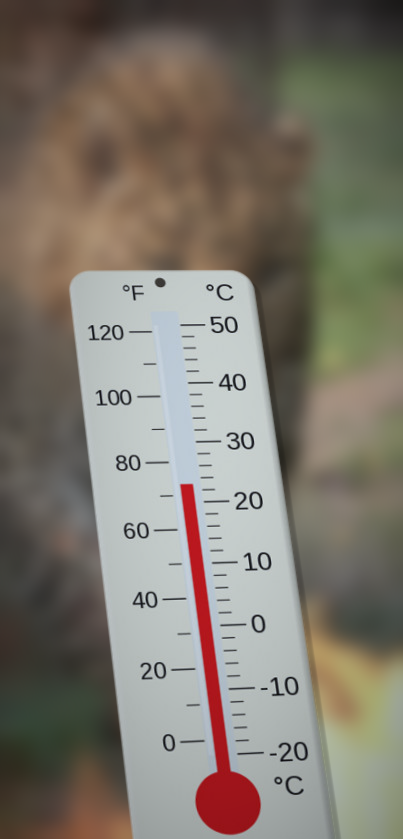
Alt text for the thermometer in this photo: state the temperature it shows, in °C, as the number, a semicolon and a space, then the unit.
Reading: 23; °C
